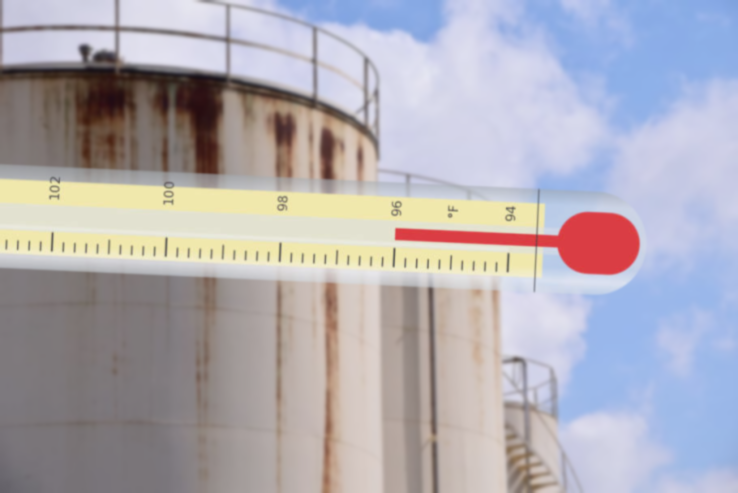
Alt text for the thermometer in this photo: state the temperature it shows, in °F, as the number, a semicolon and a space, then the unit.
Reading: 96; °F
